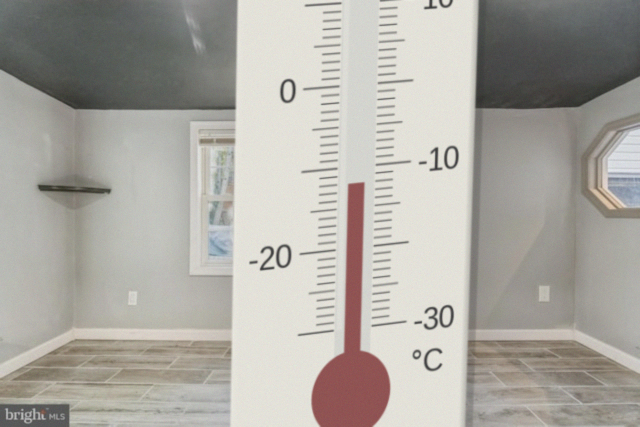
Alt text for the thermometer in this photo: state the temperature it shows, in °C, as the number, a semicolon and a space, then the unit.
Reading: -12; °C
